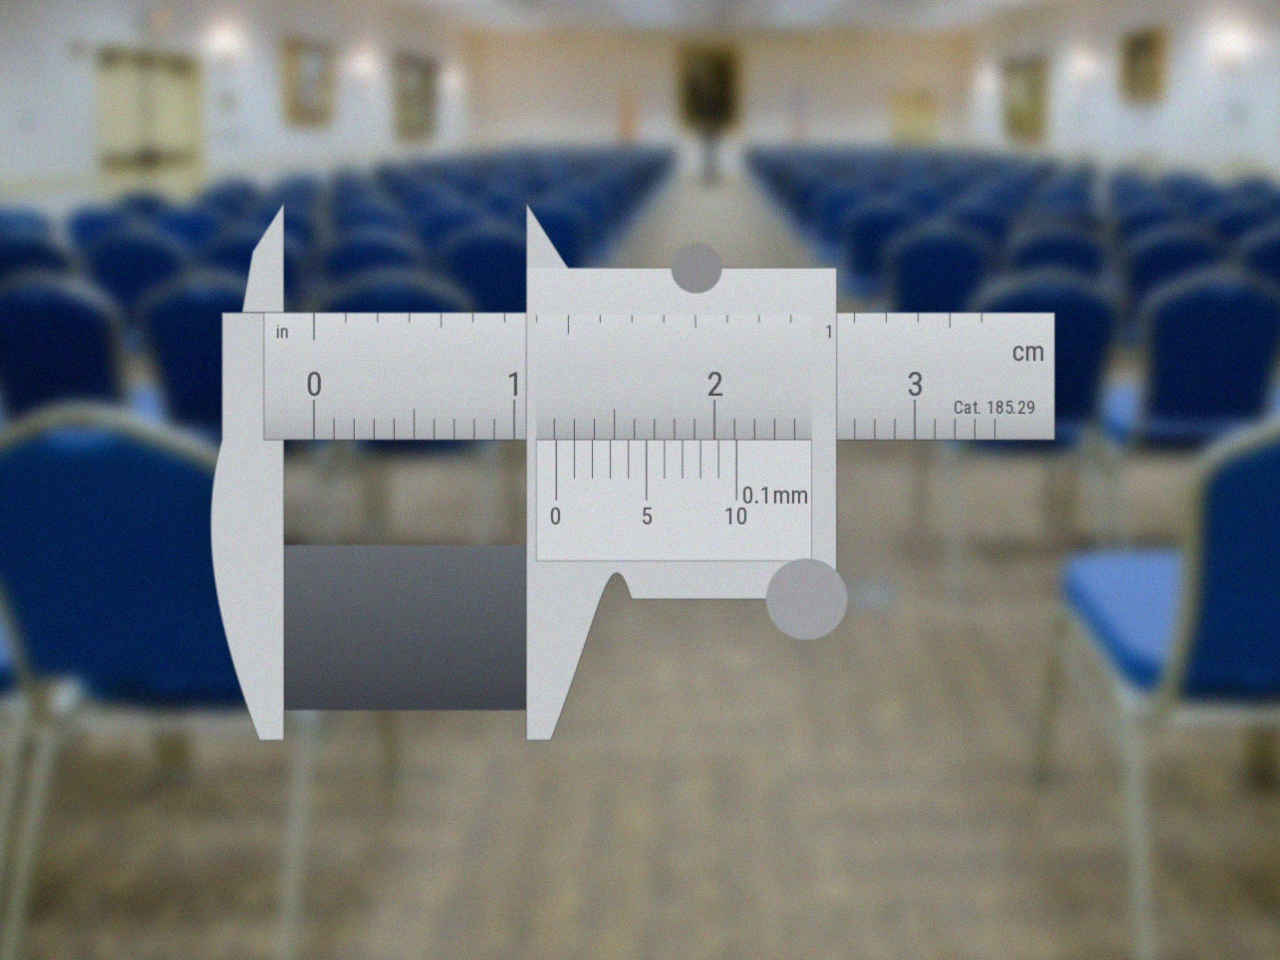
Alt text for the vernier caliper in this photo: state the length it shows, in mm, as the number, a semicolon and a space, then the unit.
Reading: 12.1; mm
